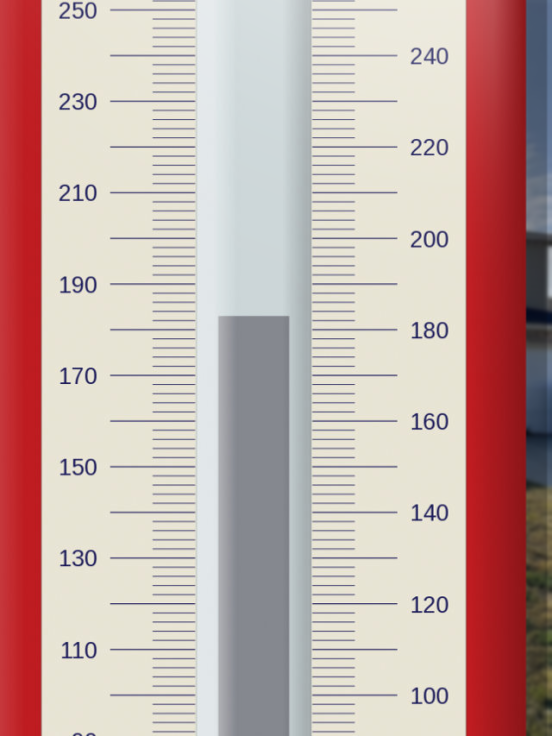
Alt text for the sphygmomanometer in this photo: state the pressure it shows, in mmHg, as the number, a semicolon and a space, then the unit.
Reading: 183; mmHg
